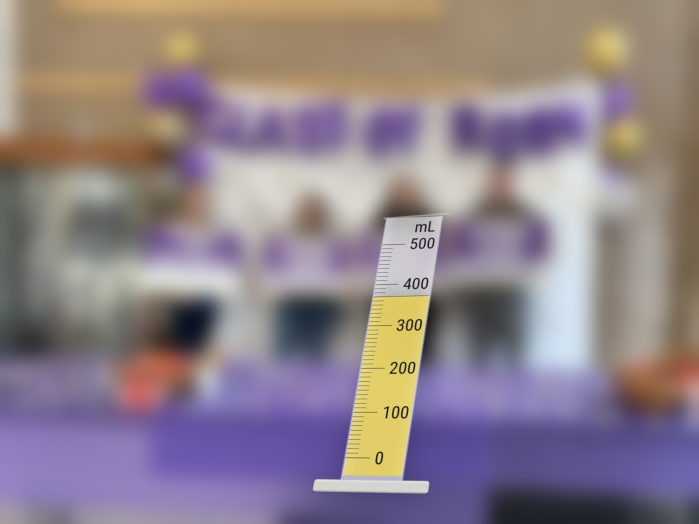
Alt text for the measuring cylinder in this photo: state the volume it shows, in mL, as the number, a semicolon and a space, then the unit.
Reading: 370; mL
